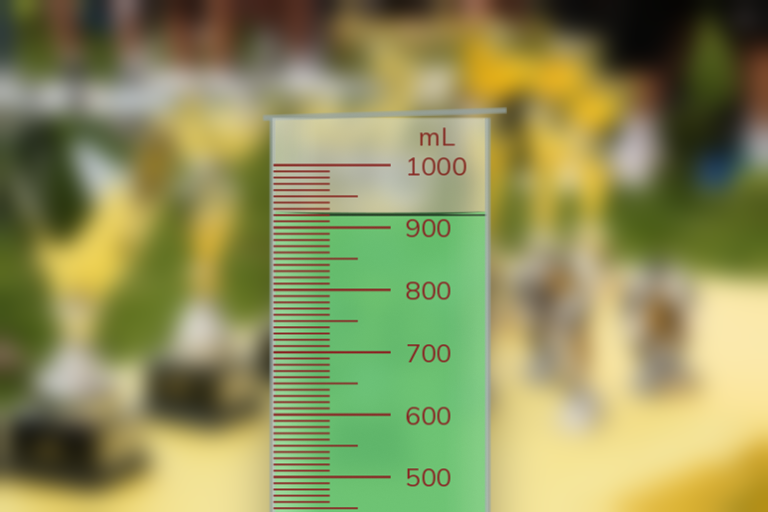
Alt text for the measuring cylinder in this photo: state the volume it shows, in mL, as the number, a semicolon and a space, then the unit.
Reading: 920; mL
